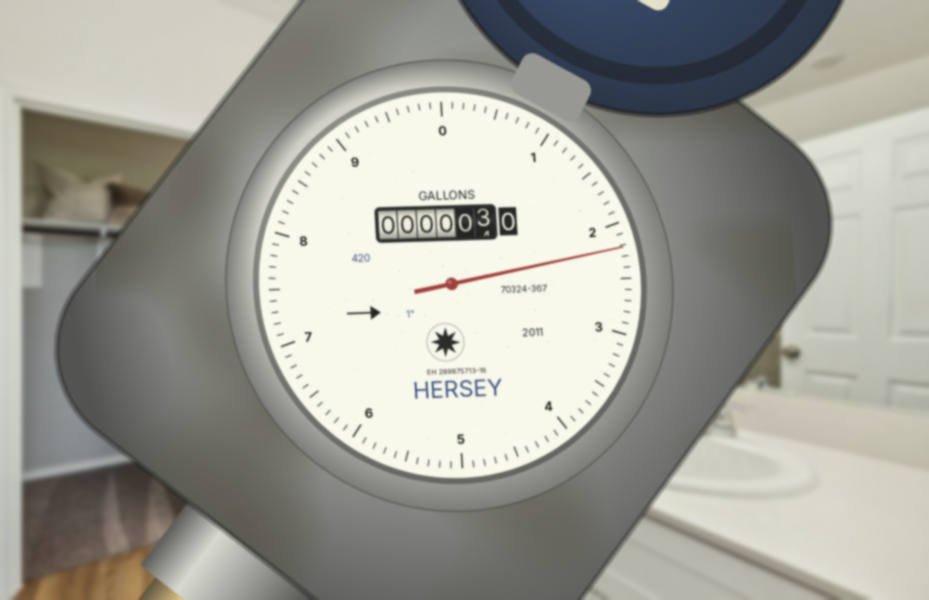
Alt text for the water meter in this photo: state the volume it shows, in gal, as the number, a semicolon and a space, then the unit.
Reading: 32.2; gal
